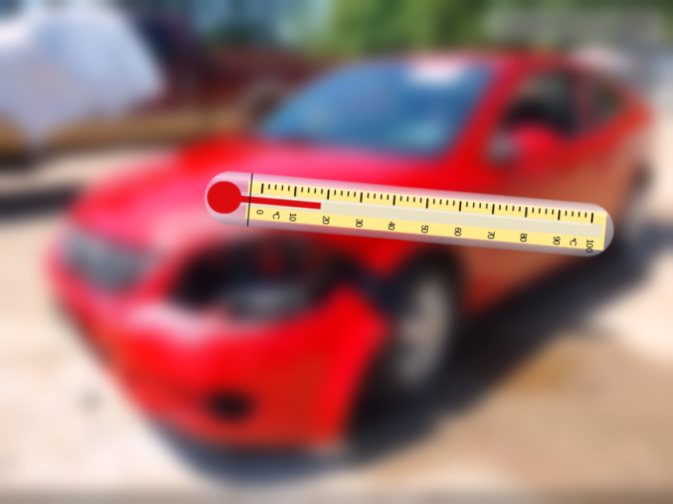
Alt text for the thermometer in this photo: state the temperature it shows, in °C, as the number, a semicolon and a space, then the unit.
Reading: 18; °C
